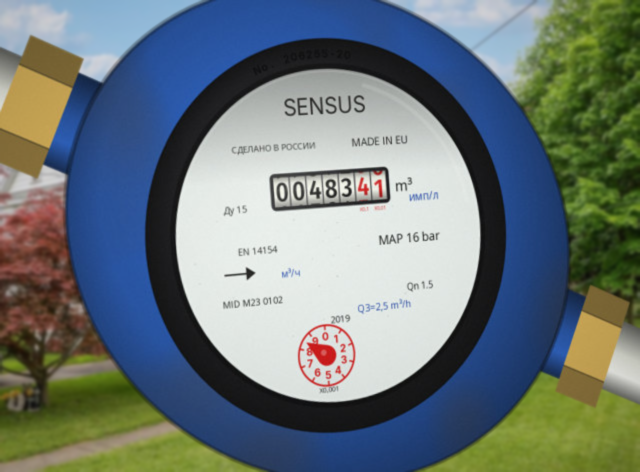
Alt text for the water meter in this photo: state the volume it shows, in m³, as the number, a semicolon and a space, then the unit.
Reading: 483.408; m³
